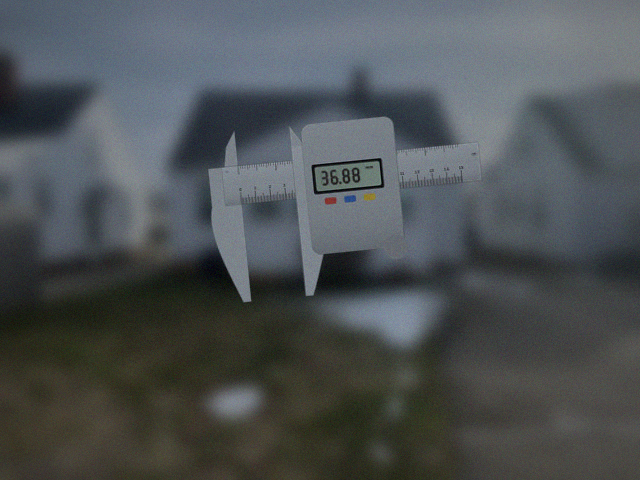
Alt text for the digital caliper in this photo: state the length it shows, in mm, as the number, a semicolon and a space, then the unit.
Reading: 36.88; mm
